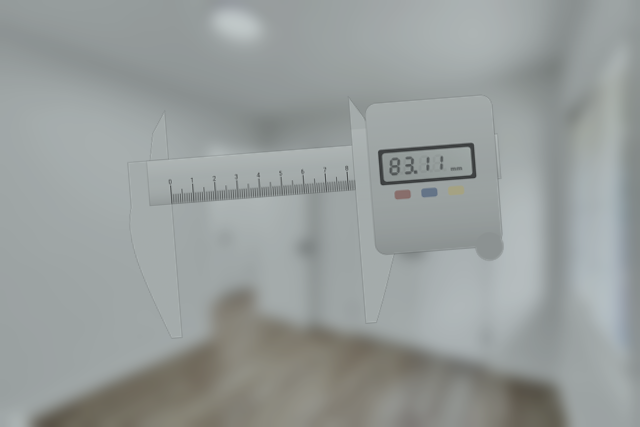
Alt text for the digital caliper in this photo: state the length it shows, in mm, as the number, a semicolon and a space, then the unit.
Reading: 83.11; mm
